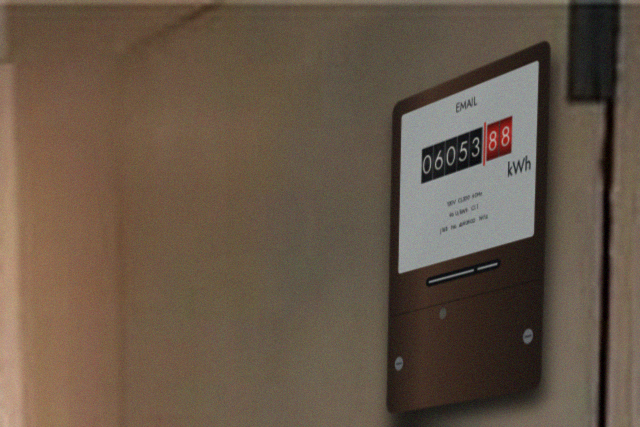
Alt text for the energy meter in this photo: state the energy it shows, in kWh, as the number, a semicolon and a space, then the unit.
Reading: 6053.88; kWh
